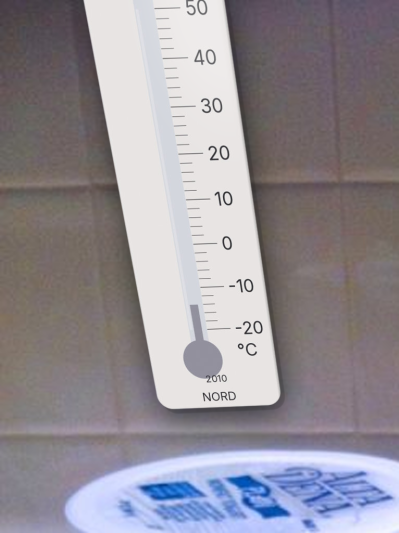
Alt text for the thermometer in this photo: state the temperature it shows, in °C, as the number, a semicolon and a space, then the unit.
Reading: -14; °C
